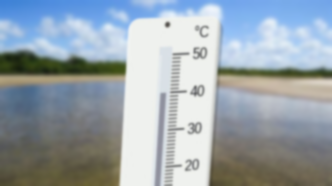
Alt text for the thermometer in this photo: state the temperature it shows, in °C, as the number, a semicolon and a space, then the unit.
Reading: 40; °C
